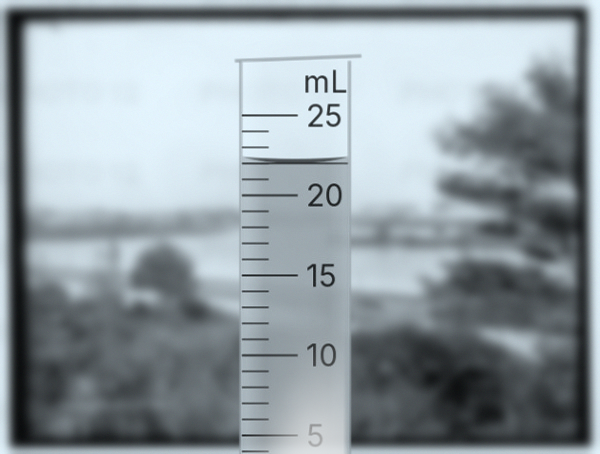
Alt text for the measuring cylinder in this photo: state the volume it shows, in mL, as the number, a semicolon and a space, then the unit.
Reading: 22; mL
